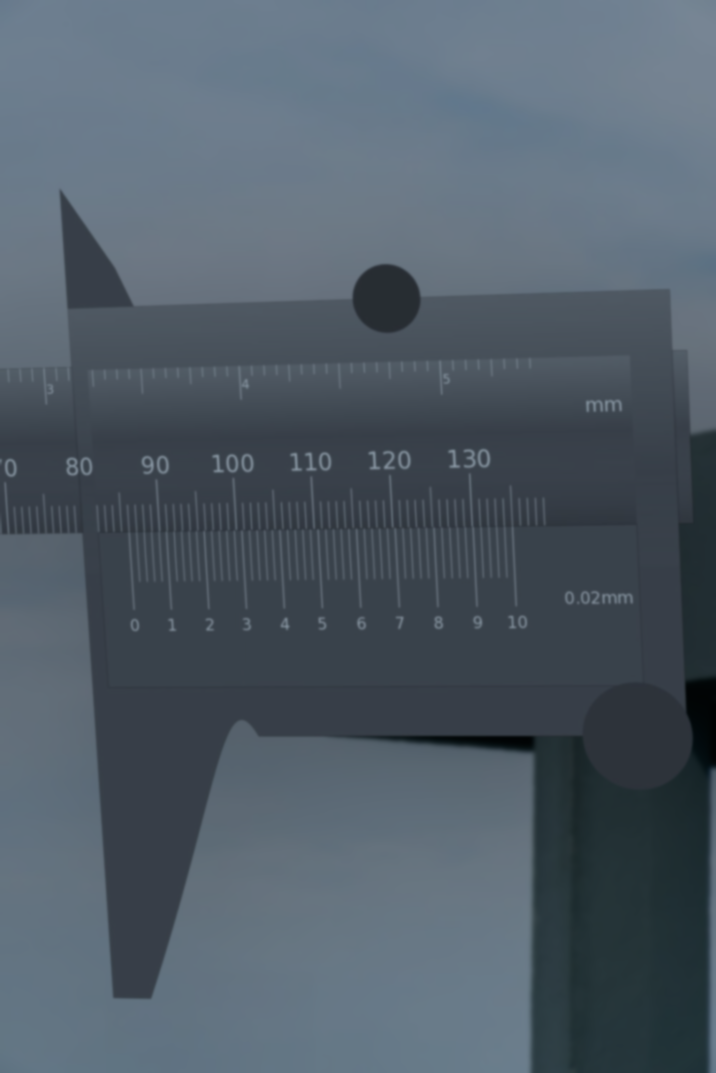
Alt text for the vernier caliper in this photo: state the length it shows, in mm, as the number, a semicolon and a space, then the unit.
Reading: 86.0; mm
